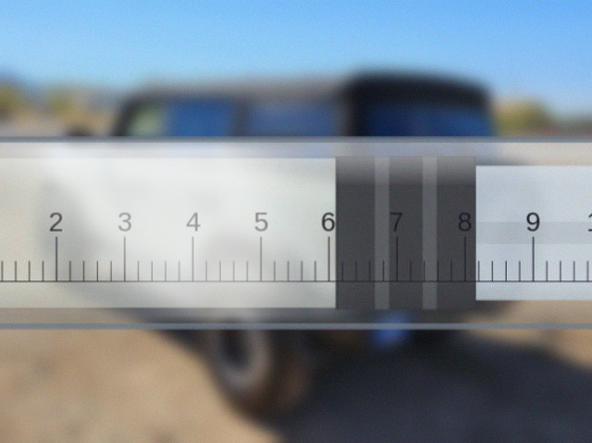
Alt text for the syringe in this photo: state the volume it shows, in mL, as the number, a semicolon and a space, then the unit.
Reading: 6.1; mL
